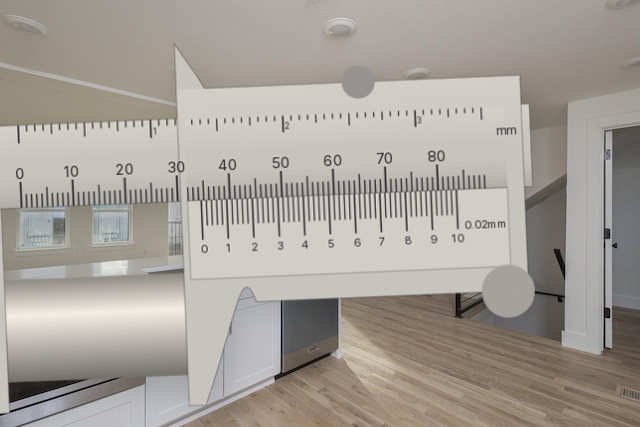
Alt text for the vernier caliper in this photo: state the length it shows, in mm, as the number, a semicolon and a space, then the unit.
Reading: 34.5; mm
